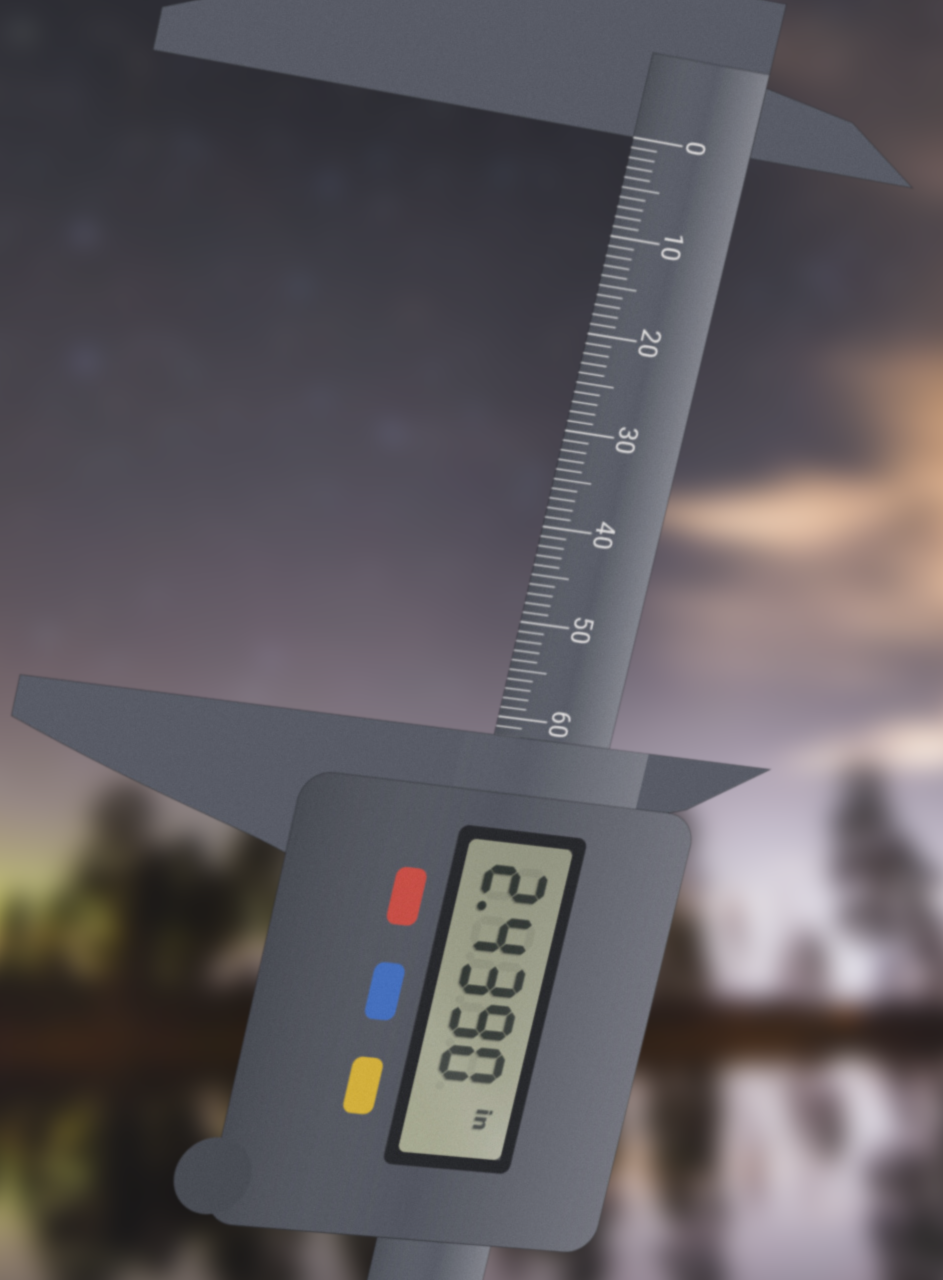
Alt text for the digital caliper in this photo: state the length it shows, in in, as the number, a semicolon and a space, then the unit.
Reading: 2.4390; in
